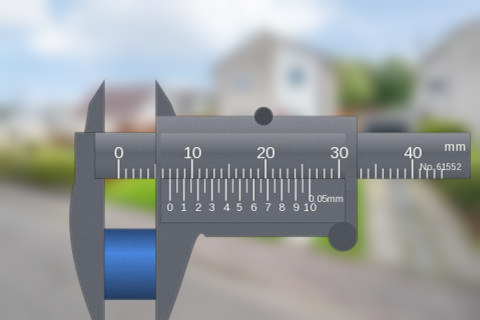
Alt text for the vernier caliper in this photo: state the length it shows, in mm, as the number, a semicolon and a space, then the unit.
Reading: 7.0; mm
